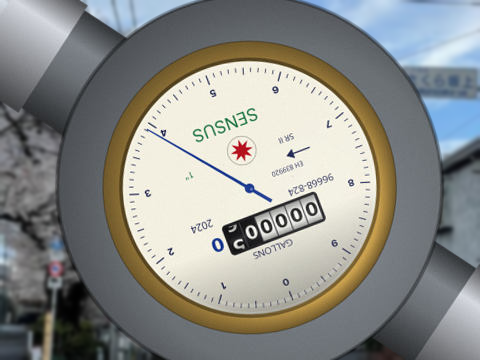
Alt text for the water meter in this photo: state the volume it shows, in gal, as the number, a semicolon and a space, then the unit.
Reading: 53.9; gal
